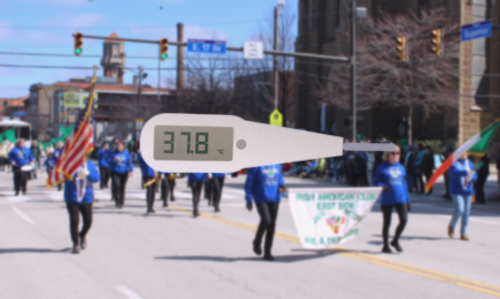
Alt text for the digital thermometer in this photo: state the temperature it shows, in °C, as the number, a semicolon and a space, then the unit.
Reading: 37.8; °C
